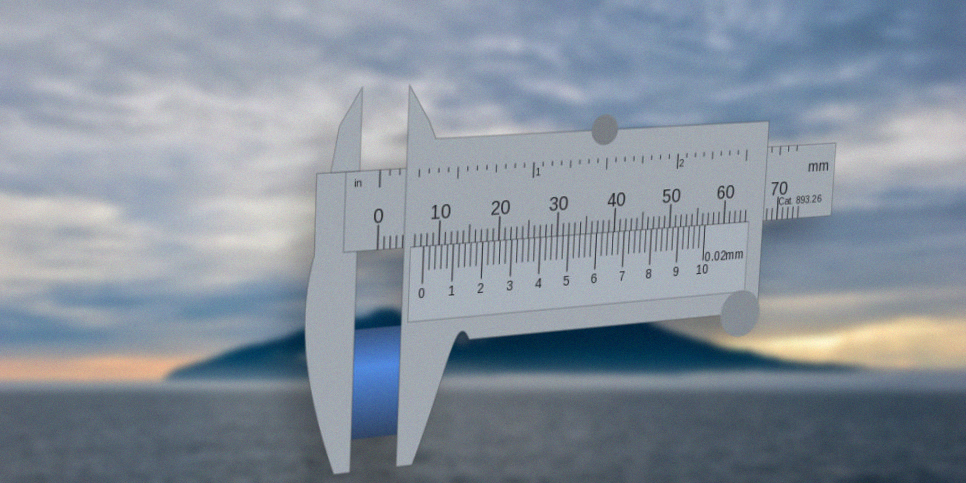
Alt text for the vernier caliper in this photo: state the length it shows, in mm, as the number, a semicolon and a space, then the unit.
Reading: 7.5; mm
